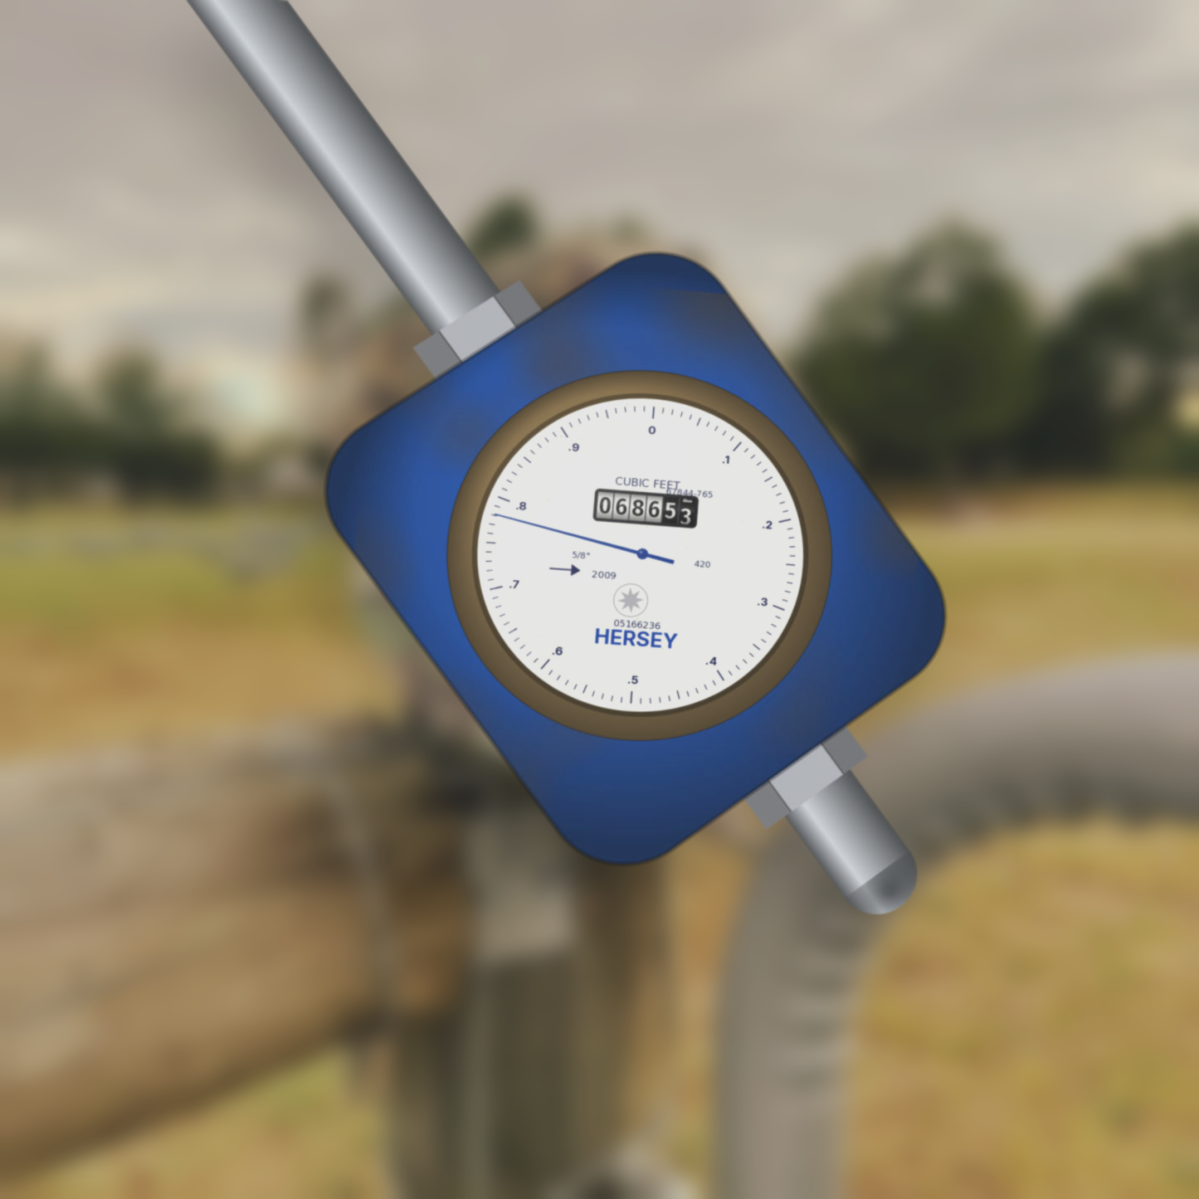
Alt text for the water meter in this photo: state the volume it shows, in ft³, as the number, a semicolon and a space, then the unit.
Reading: 68652.78; ft³
